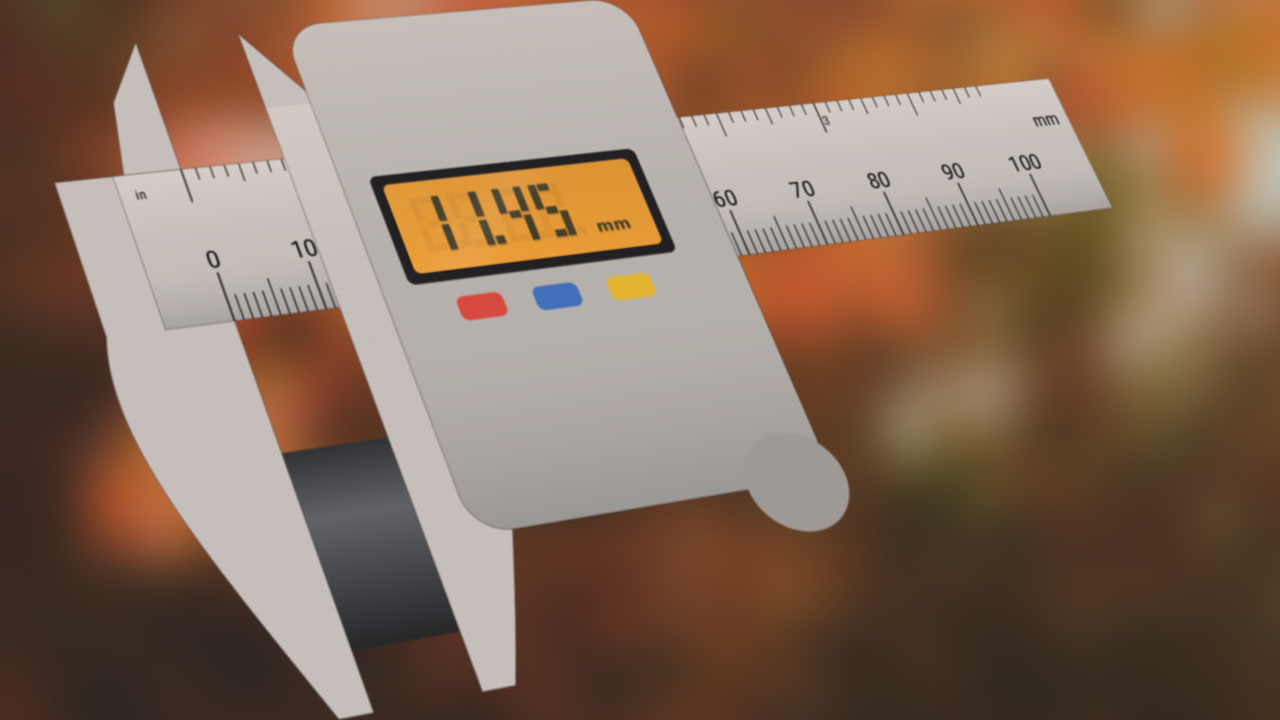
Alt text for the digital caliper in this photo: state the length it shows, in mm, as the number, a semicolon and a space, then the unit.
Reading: 11.45; mm
